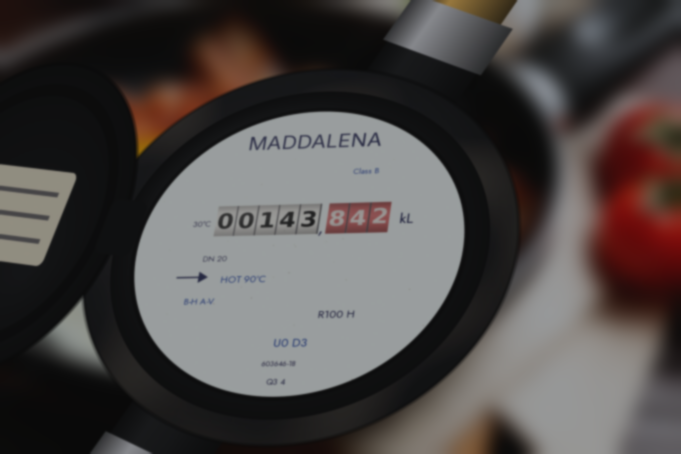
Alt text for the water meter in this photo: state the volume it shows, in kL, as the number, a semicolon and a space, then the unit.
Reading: 143.842; kL
